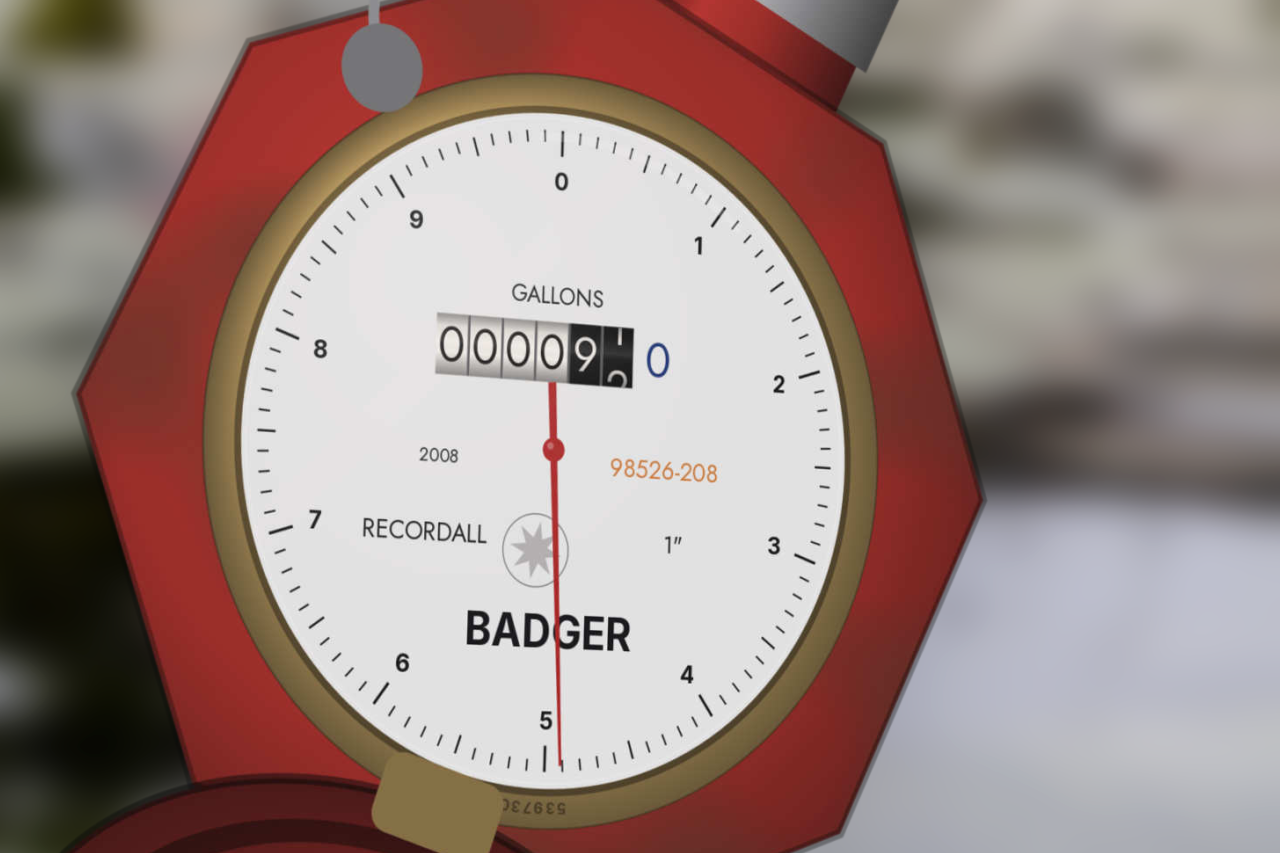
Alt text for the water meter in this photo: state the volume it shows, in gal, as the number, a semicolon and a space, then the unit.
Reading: 914.9; gal
